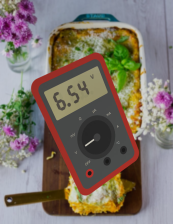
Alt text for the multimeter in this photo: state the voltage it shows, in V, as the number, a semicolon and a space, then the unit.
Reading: 6.54; V
